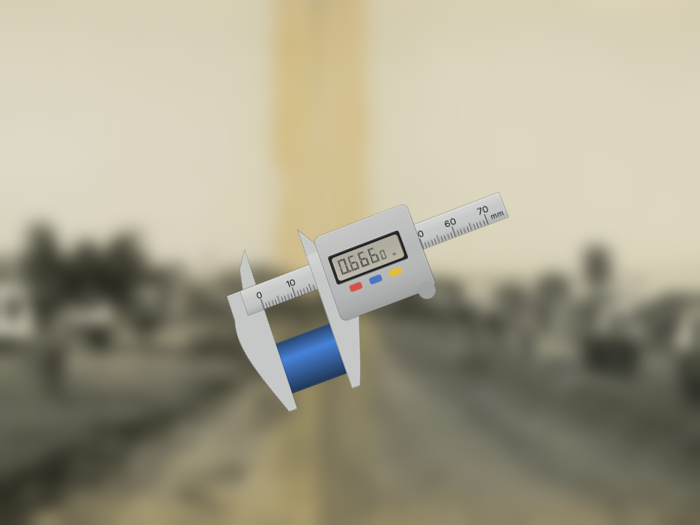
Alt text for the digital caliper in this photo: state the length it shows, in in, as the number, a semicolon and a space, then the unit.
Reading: 0.6660; in
